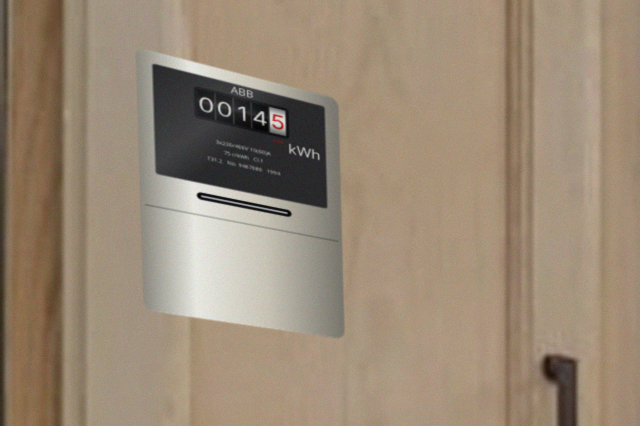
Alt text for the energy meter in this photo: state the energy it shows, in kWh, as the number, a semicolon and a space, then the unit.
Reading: 14.5; kWh
